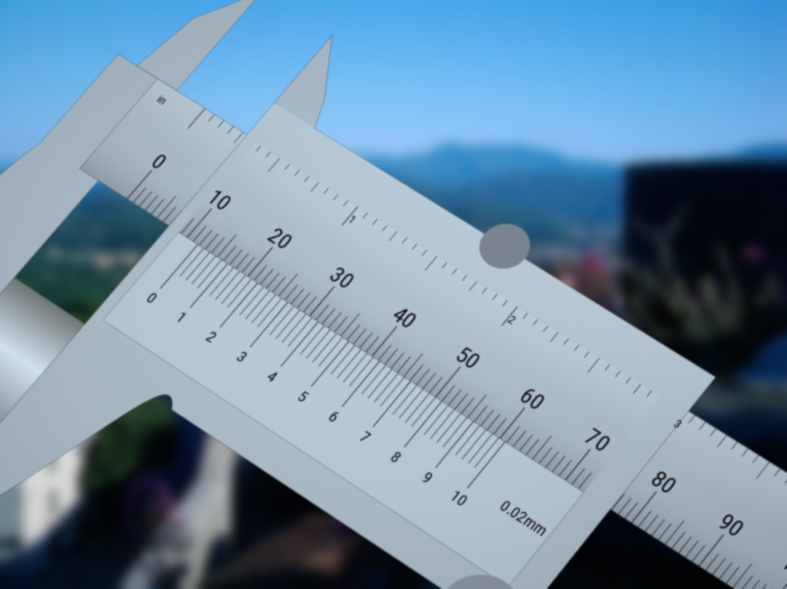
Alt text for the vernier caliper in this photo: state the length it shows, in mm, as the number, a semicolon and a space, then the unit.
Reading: 11.8; mm
